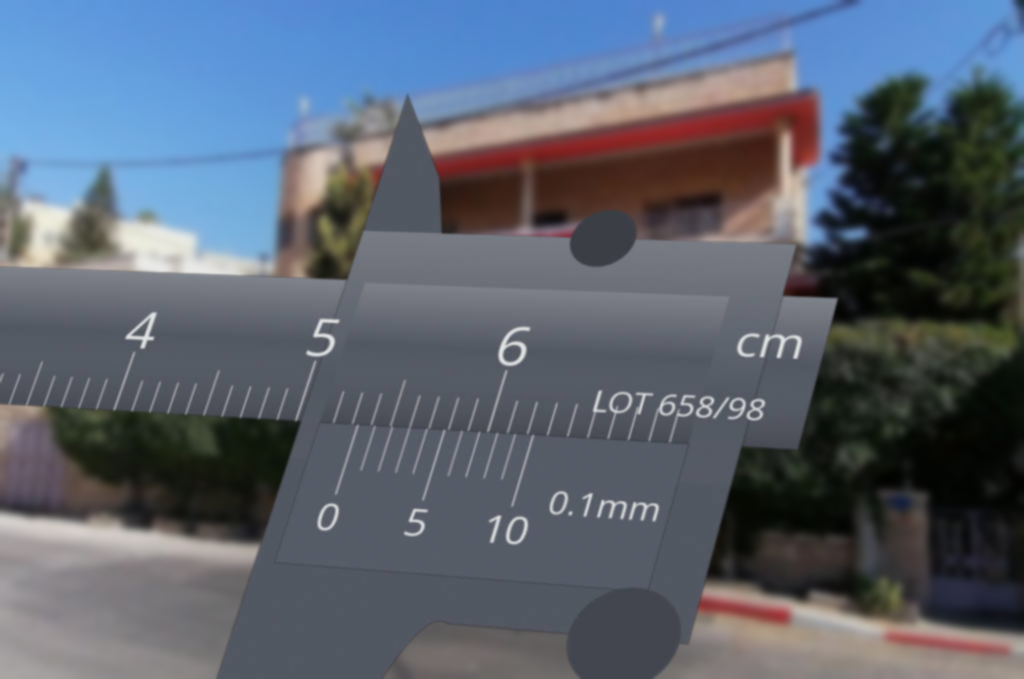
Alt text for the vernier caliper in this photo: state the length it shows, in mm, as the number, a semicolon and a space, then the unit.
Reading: 53.3; mm
